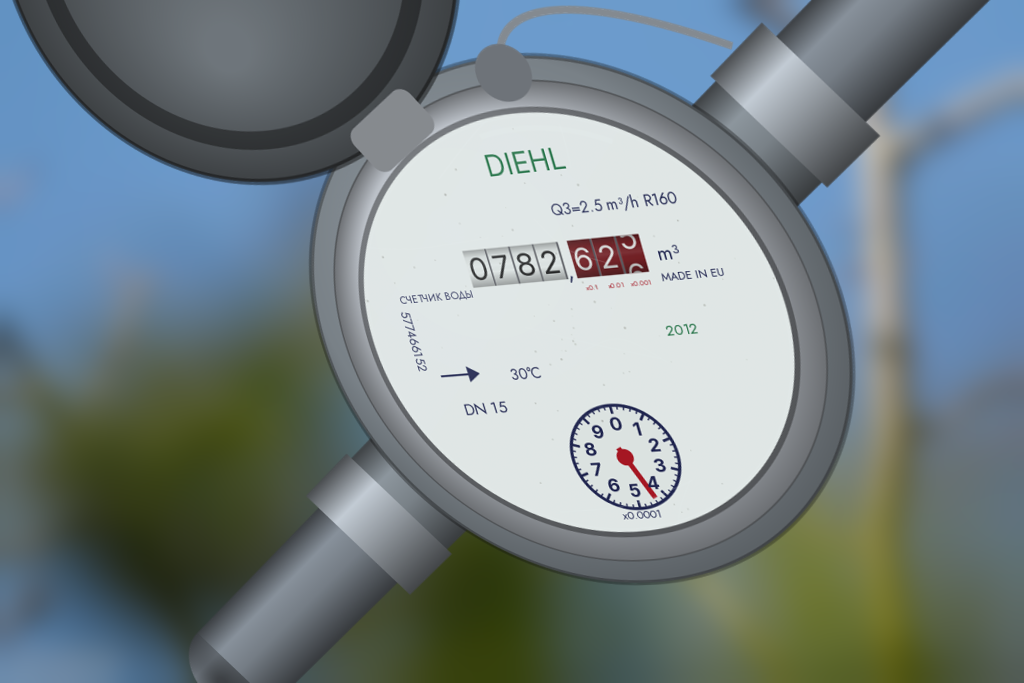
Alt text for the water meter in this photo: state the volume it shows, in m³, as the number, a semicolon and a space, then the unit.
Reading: 782.6254; m³
